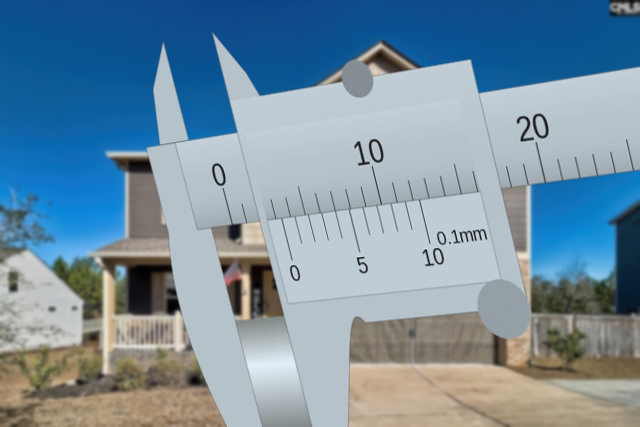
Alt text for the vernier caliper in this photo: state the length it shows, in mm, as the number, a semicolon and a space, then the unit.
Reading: 3.4; mm
